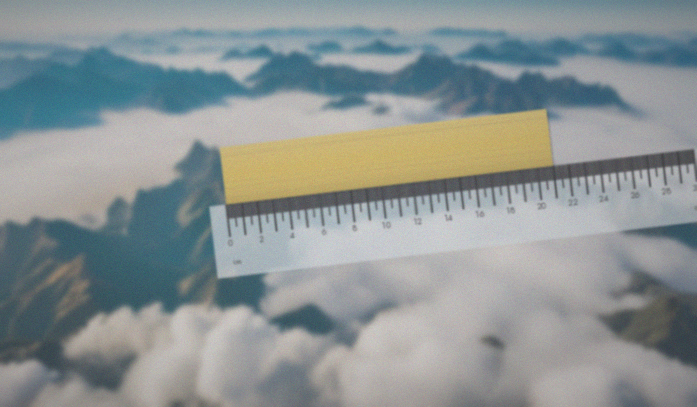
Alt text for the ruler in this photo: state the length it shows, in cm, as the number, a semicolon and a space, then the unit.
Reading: 21; cm
